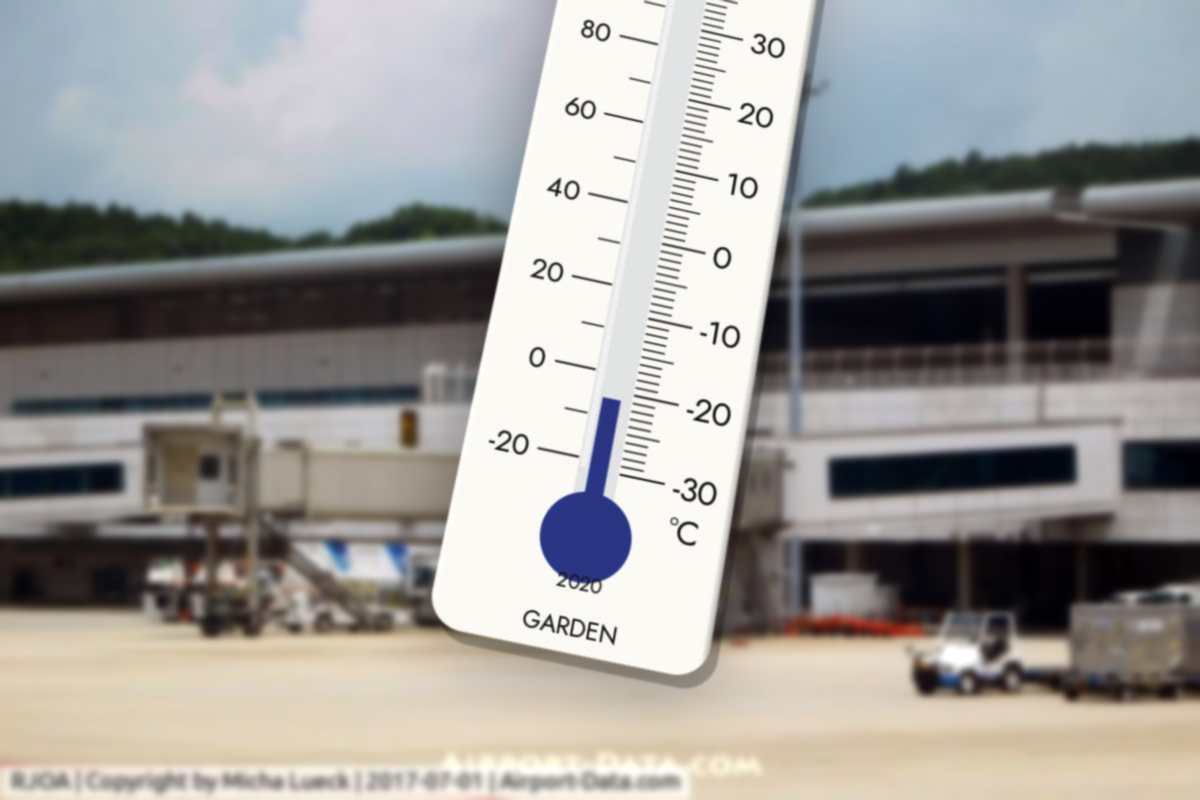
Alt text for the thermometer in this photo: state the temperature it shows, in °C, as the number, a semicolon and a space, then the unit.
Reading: -21; °C
